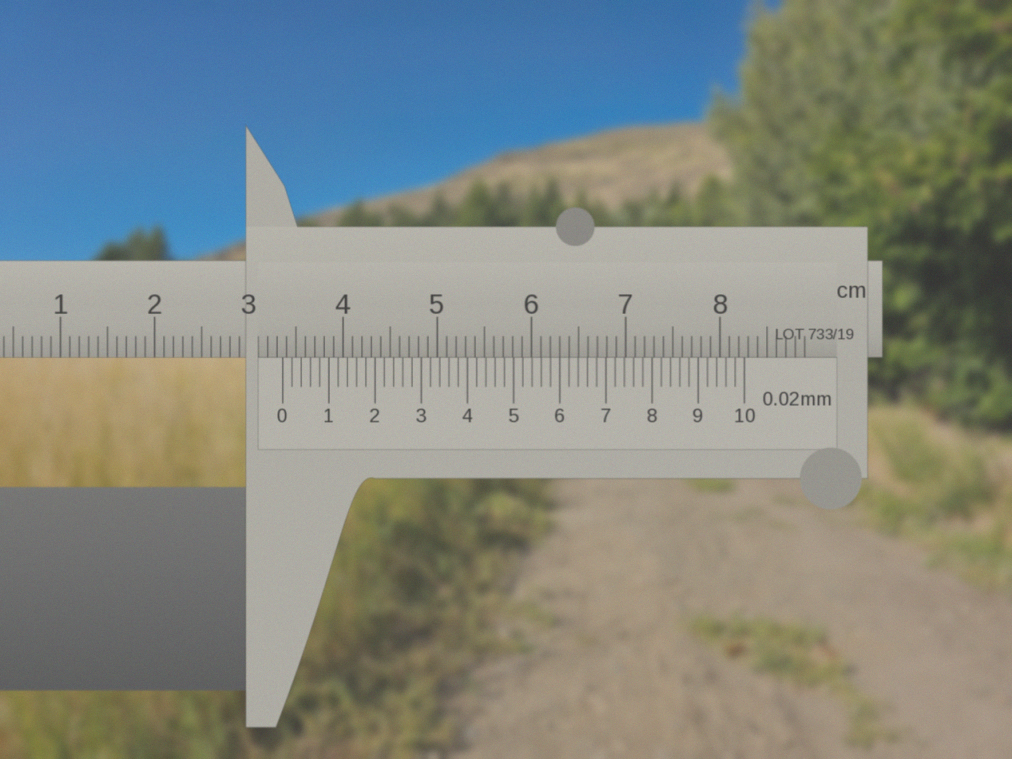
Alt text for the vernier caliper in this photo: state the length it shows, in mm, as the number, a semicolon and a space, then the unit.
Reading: 33.6; mm
